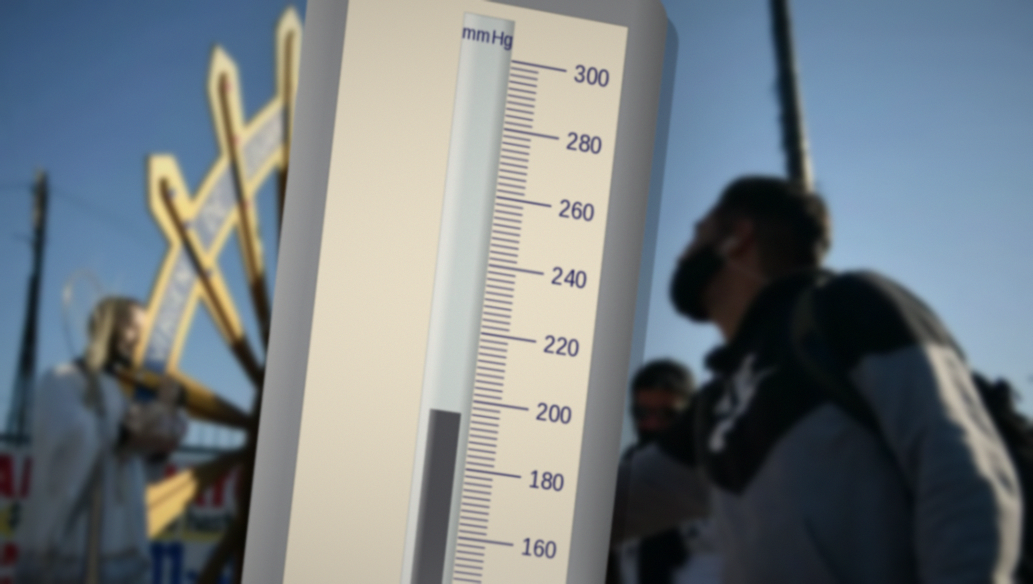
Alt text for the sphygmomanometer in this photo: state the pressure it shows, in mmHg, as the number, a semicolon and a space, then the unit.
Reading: 196; mmHg
